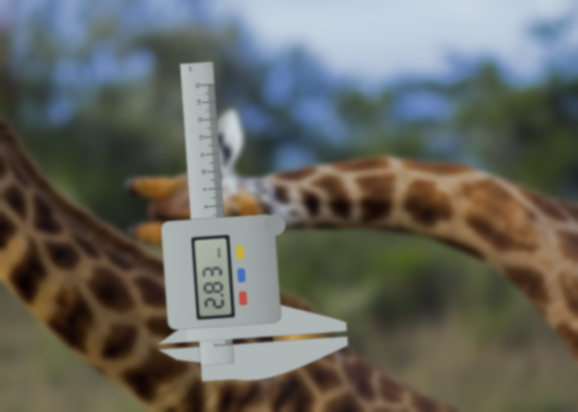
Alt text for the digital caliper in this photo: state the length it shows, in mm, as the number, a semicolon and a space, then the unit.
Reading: 2.83; mm
